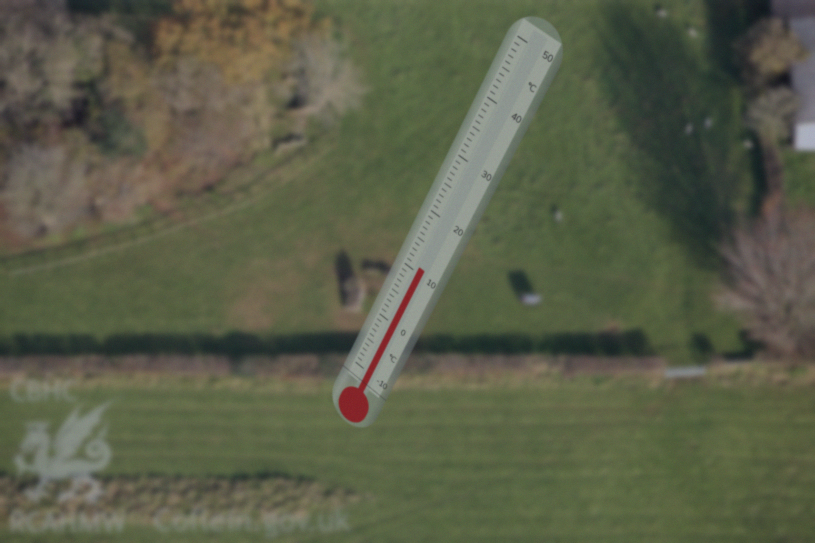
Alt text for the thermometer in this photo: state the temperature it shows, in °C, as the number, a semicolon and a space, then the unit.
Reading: 11; °C
